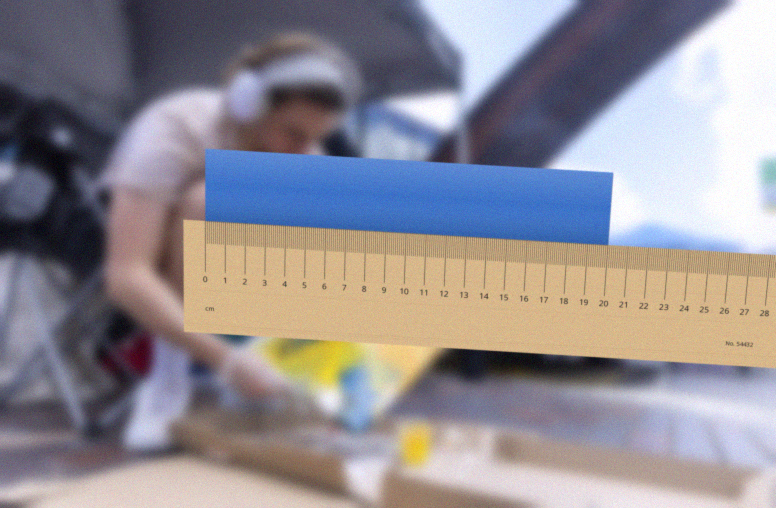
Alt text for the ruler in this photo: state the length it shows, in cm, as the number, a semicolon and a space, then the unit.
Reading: 20; cm
